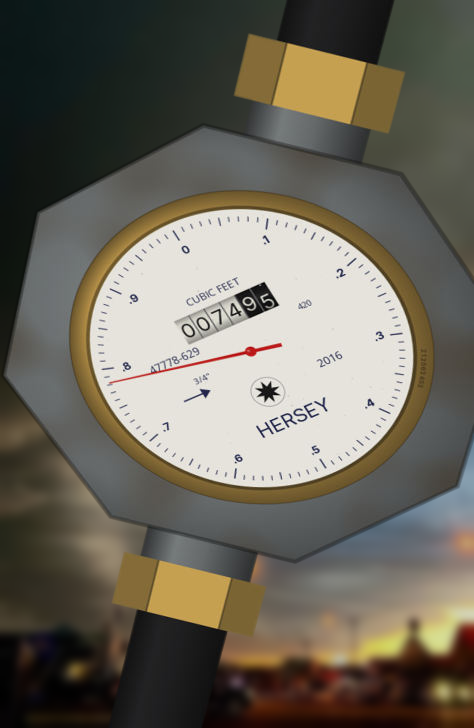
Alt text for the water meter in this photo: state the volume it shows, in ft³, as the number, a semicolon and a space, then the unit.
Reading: 7494.78; ft³
